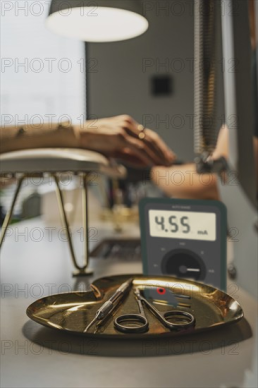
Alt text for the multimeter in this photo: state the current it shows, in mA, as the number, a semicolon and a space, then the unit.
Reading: 4.55; mA
